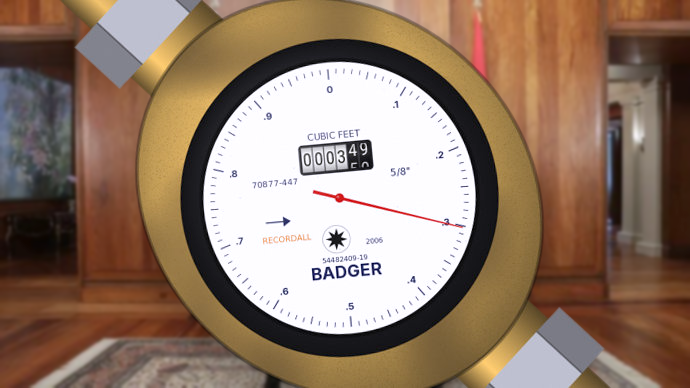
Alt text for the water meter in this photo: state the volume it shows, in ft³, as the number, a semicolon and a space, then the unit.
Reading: 349.30; ft³
